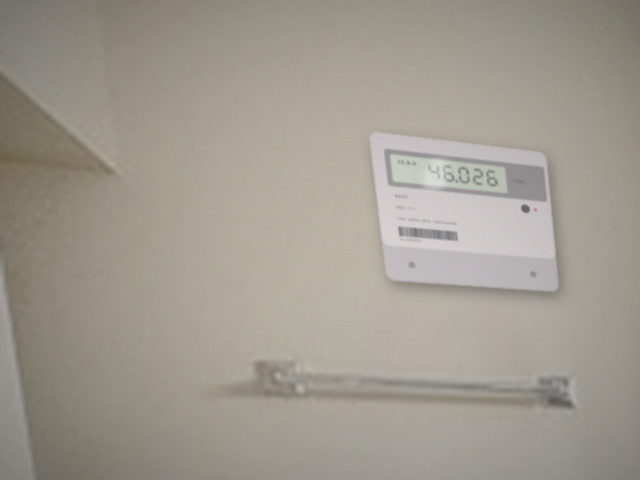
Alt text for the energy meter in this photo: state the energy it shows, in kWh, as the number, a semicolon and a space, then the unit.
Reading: 46.026; kWh
